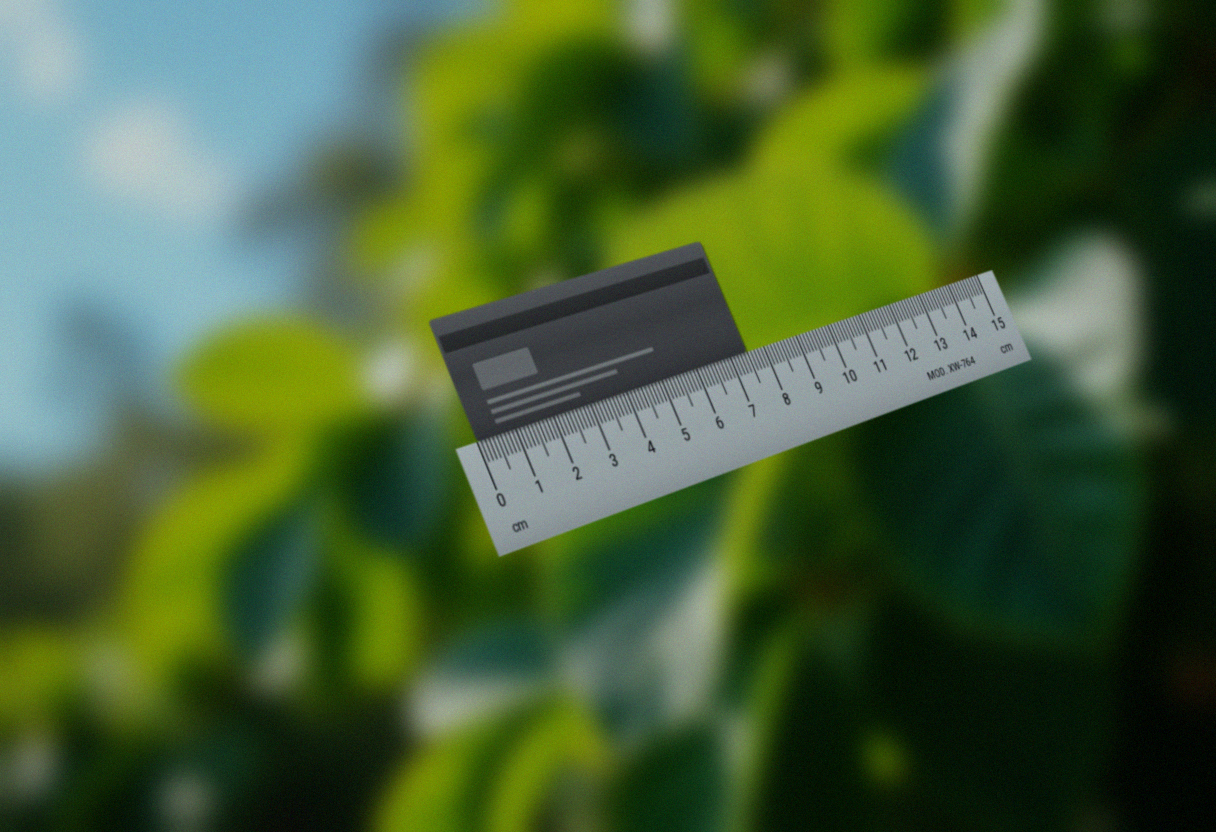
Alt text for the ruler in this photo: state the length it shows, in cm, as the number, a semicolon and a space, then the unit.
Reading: 7.5; cm
